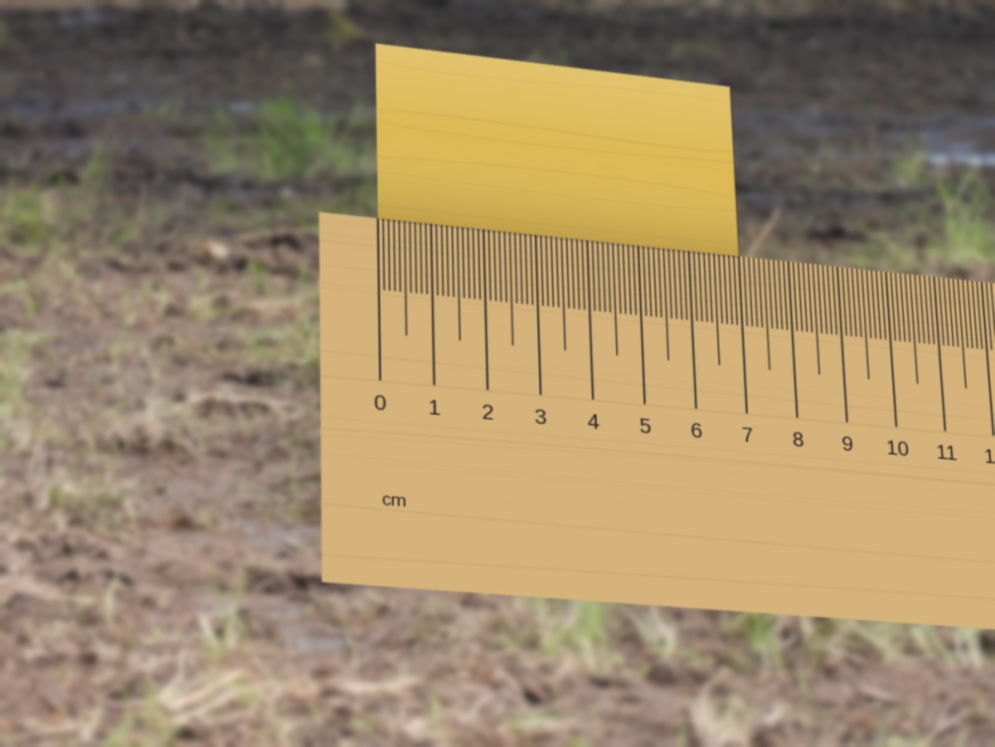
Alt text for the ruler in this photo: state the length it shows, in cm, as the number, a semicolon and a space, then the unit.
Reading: 7; cm
